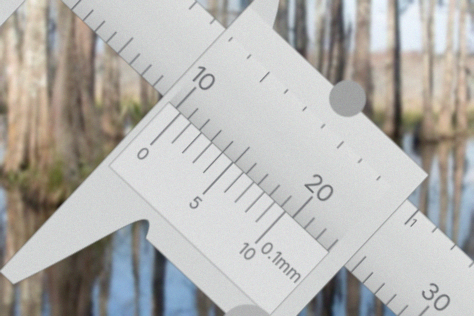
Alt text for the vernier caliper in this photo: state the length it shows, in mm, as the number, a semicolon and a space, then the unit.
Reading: 10.4; mm
